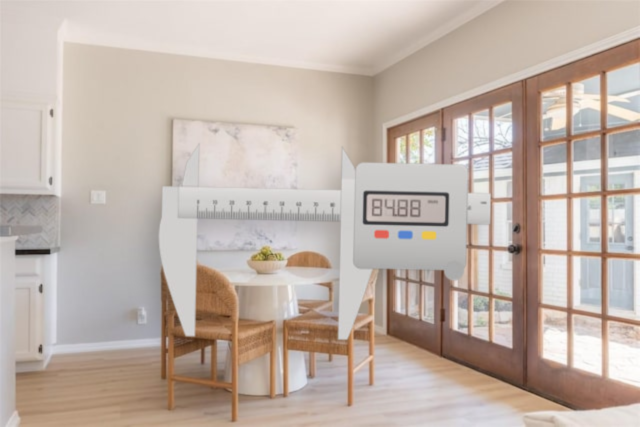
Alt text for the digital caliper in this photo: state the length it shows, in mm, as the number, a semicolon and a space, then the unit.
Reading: 84.88; mm
